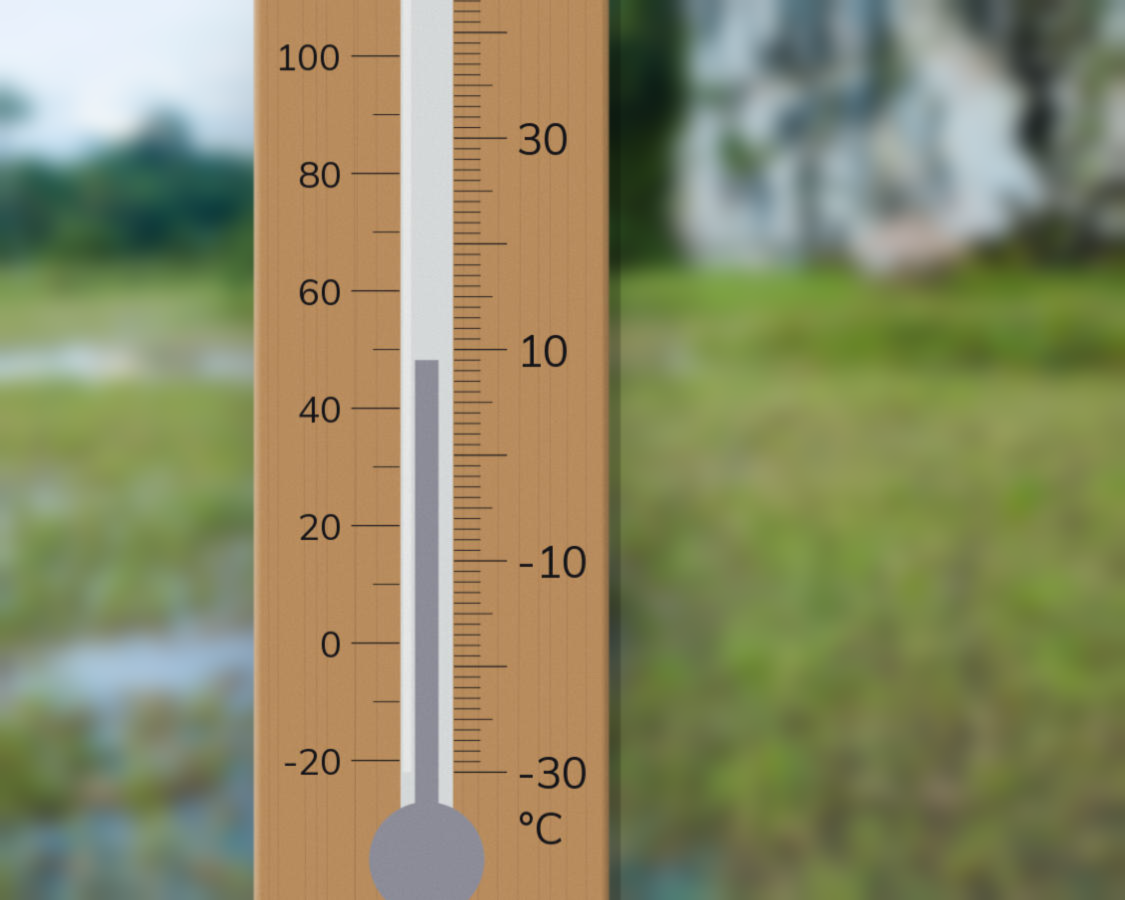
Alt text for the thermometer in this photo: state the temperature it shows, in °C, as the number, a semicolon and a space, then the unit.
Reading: 9; °C
